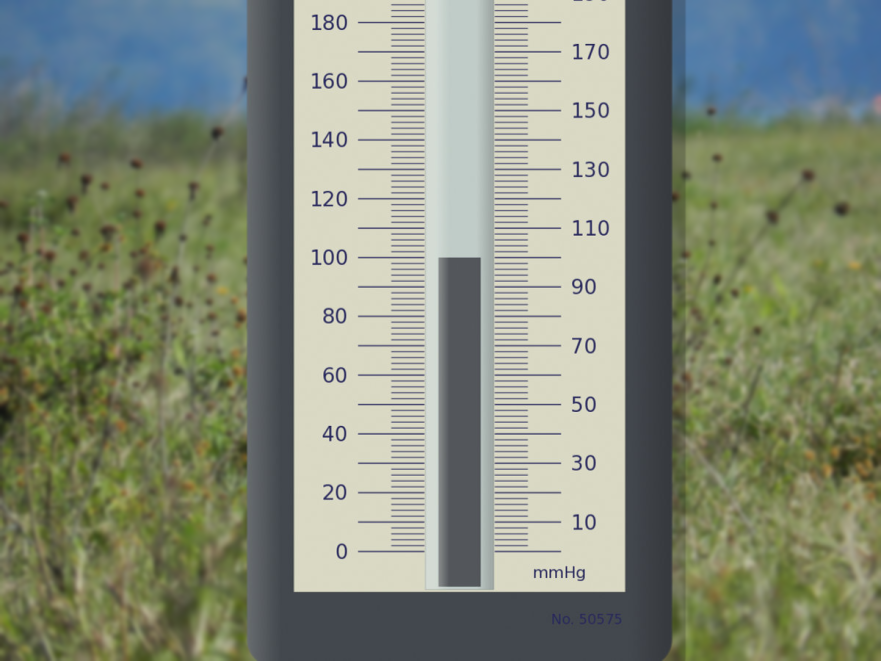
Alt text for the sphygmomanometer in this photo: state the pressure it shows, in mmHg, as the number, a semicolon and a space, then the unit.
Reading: 100; mmHg
